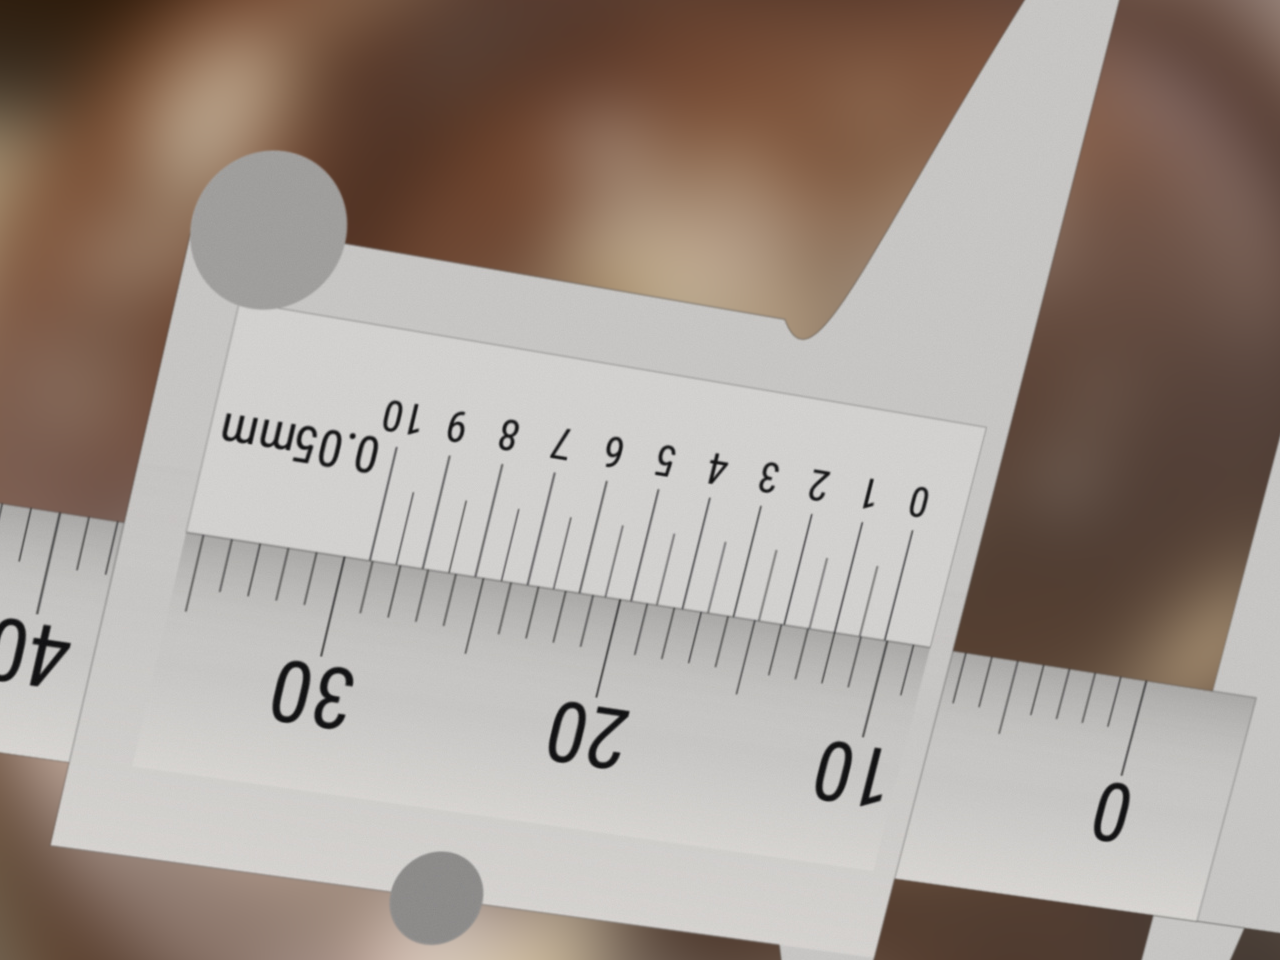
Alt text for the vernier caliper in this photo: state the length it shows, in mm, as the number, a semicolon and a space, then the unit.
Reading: 10.1; mm
